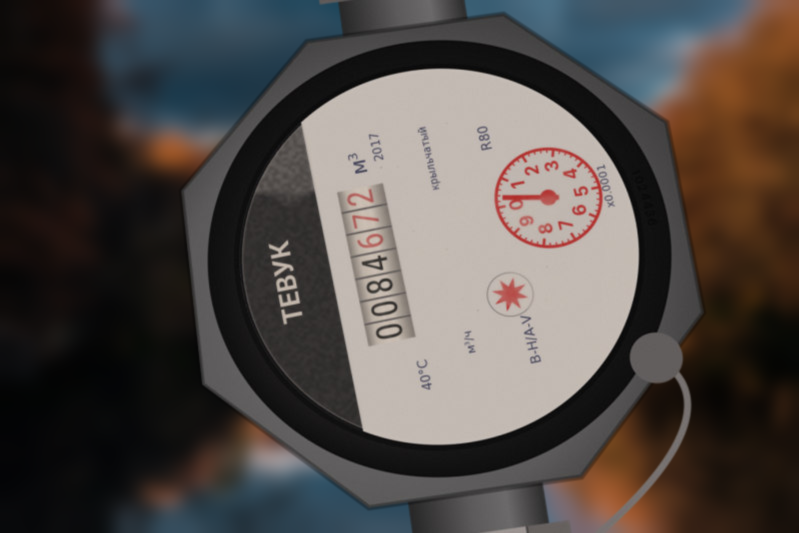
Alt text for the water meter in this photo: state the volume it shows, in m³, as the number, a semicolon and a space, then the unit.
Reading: 84.6720; m³
